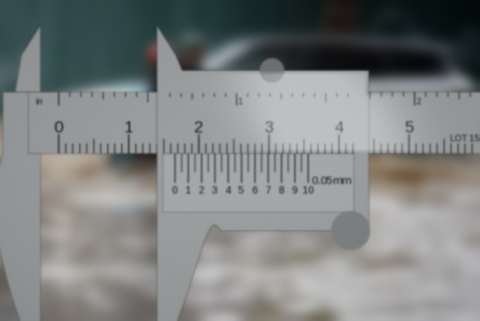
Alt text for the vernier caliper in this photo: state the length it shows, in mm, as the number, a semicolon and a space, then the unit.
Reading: 16.6; mm
